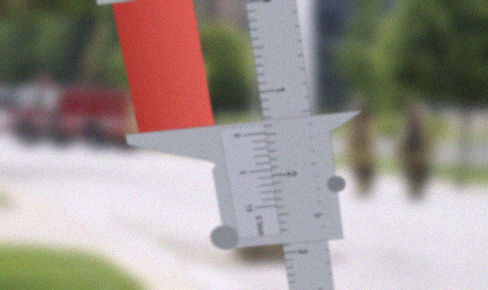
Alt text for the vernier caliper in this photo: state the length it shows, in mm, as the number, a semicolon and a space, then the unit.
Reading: 14.8; mm
